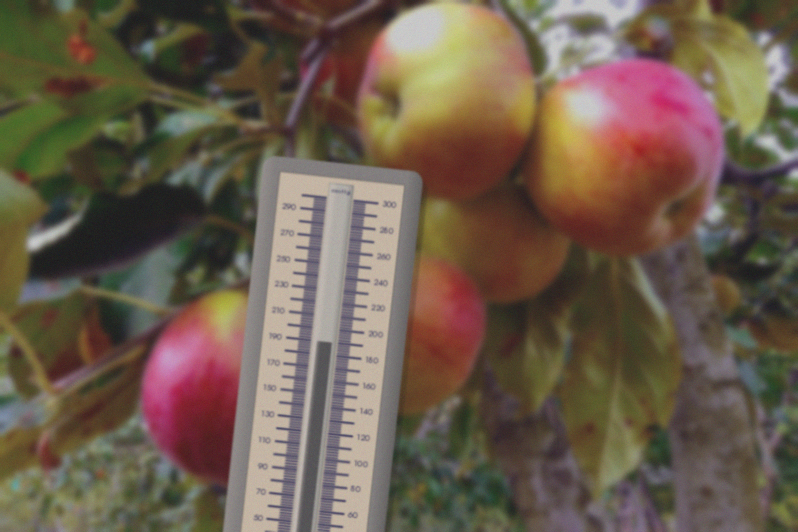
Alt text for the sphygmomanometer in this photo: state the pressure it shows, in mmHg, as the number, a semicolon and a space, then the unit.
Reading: 190; mmHg
